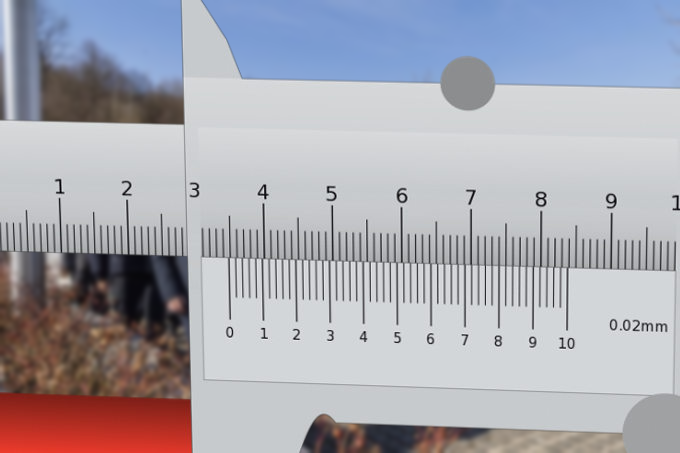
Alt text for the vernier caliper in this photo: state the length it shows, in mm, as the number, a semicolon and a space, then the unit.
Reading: 34.8; mm
